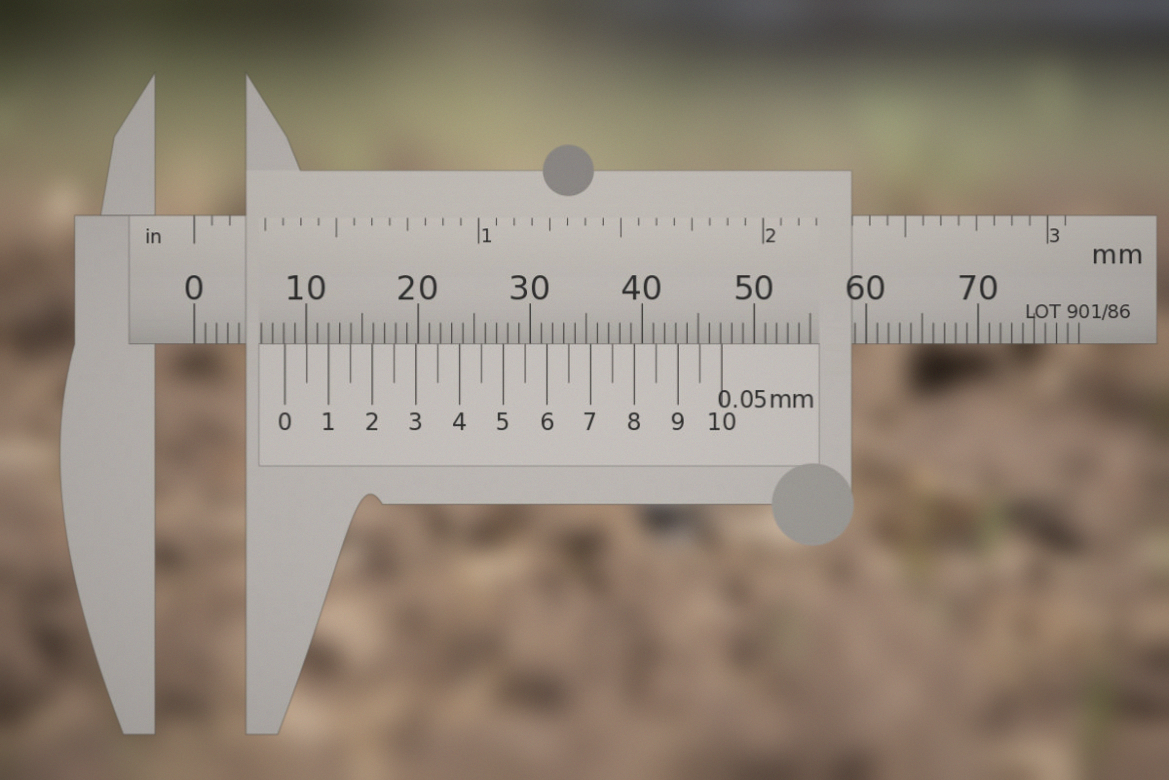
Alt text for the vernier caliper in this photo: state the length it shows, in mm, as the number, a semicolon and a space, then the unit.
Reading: 8.1; mm
